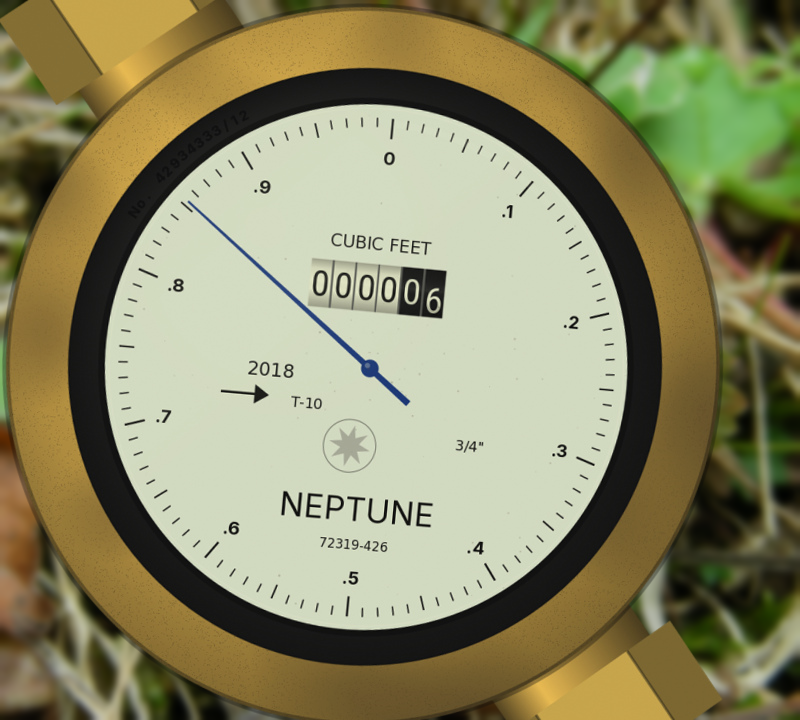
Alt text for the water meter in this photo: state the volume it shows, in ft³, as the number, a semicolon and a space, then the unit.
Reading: 5.85; ft³
